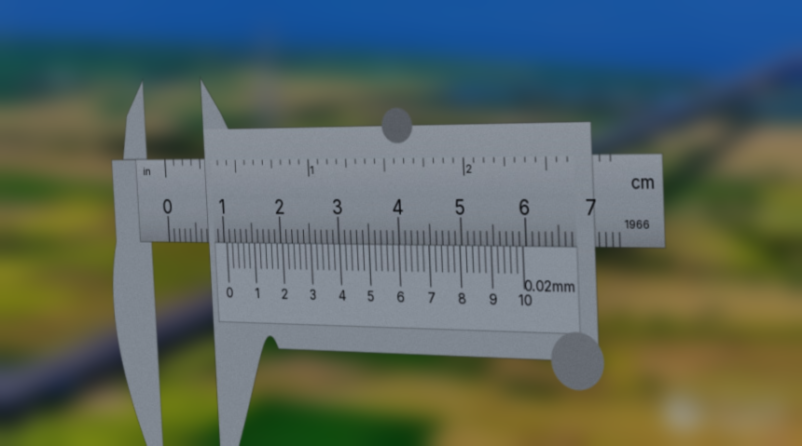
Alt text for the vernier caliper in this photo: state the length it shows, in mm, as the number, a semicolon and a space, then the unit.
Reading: 10.5; mm
